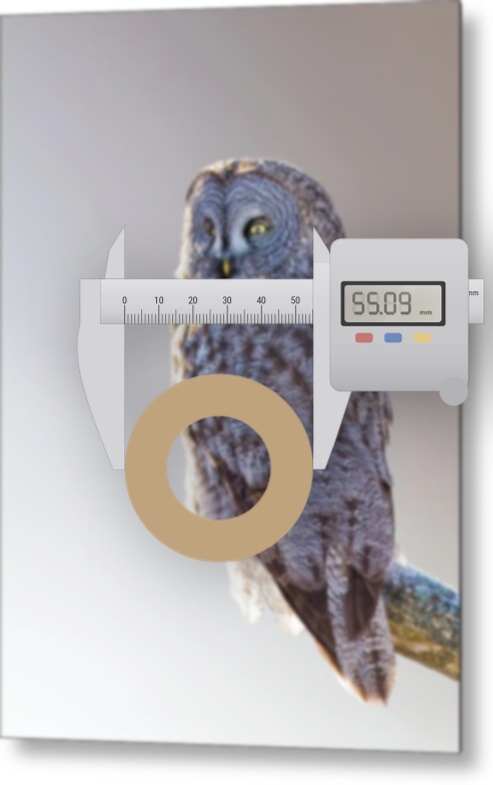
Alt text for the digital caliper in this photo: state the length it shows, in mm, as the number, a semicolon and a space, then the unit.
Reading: 55.09; mm
